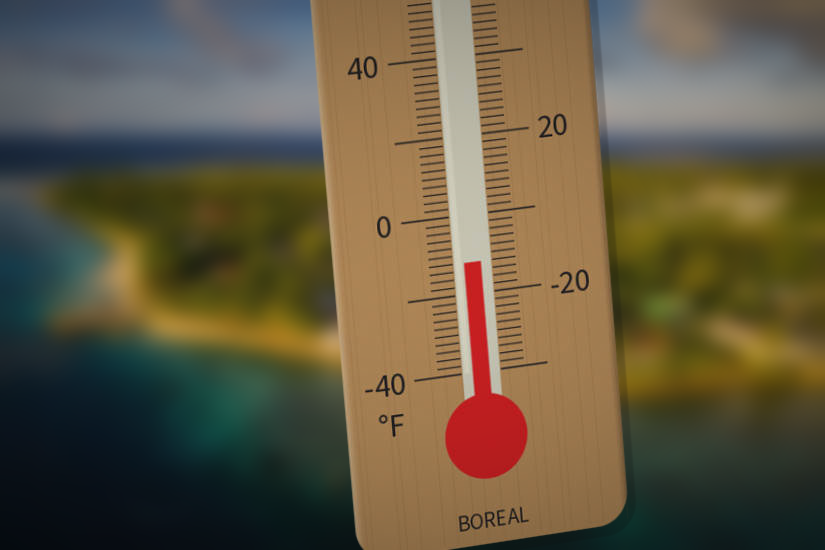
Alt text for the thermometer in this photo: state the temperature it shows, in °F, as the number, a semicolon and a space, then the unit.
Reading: -12; °F
